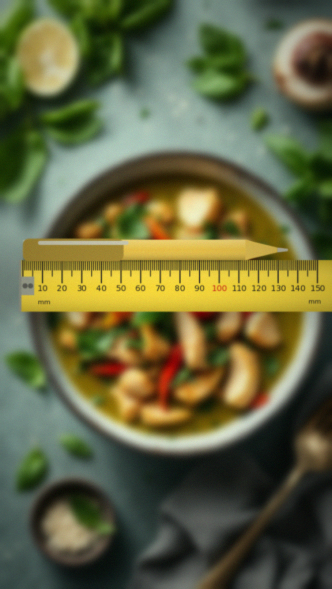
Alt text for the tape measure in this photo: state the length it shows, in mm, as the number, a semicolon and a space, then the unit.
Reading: 135; mm
